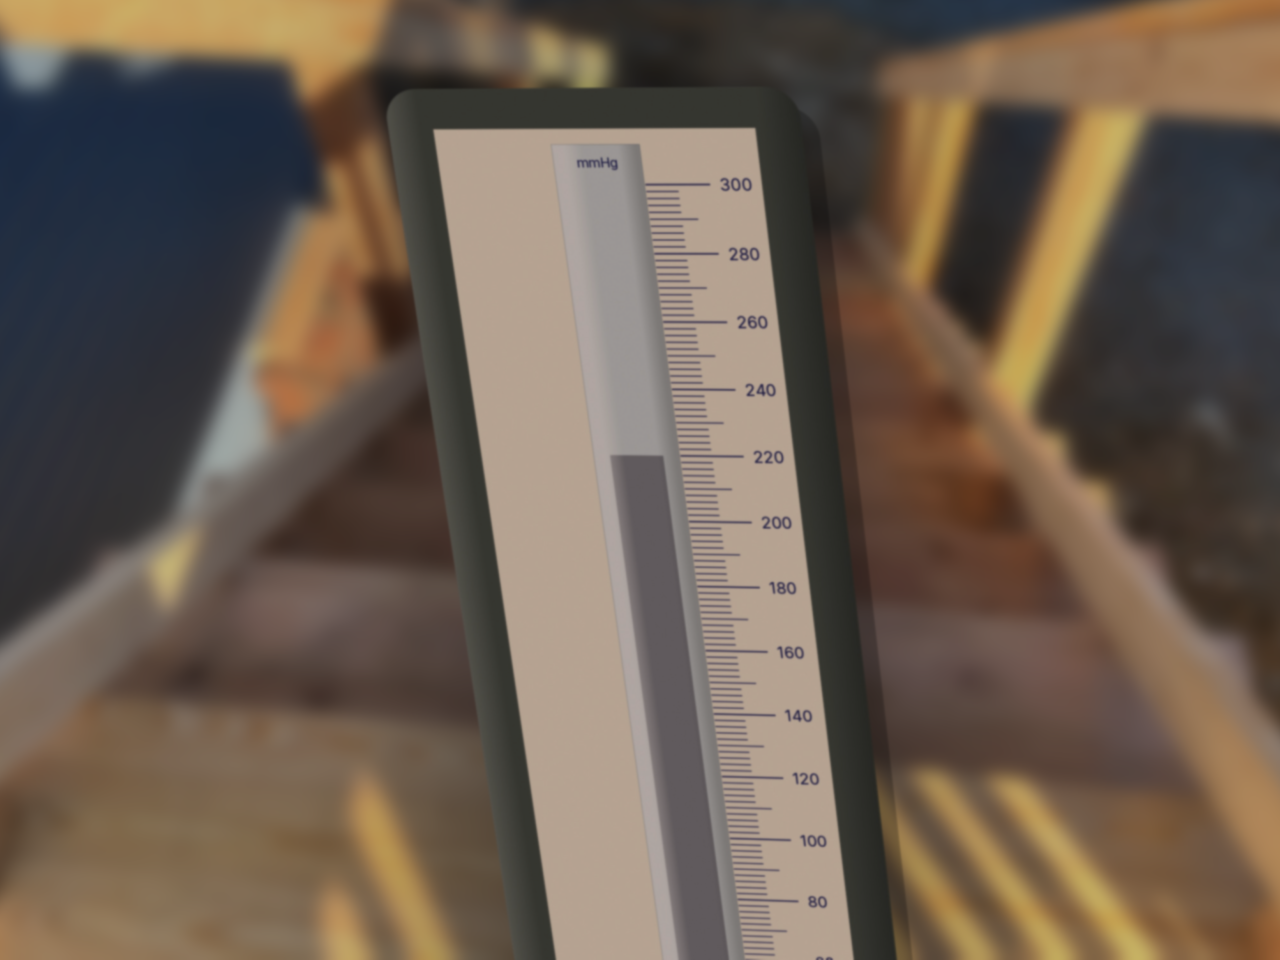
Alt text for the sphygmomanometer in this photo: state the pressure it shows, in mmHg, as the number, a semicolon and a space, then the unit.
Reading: 220; mmHg
